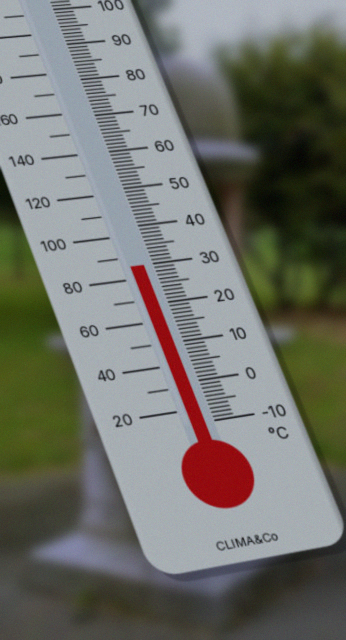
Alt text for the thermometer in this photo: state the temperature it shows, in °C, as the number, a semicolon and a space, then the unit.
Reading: 30; °C
